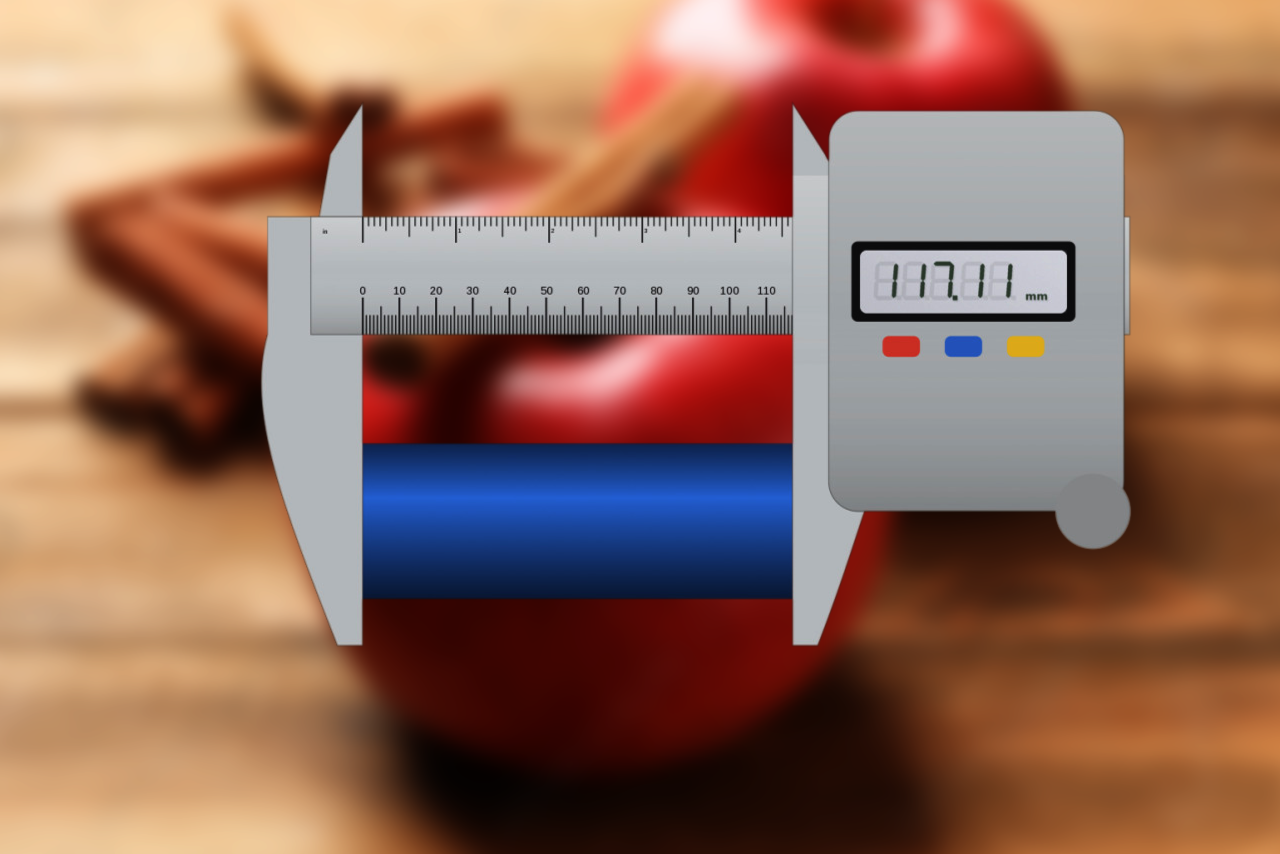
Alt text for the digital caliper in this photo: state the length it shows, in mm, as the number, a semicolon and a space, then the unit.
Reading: 117.11; mm
